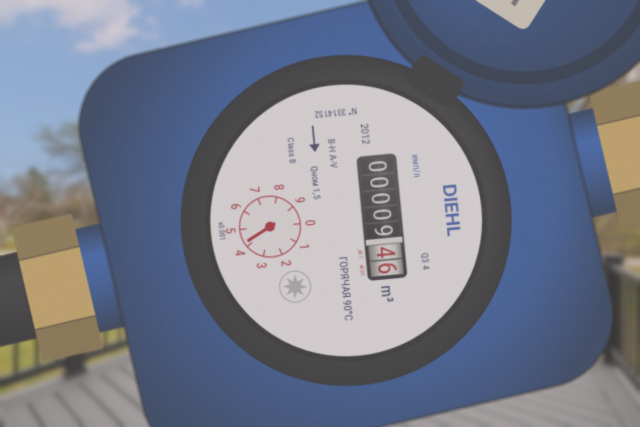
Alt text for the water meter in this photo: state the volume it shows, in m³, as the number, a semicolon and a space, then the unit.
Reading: 9.464; m³
